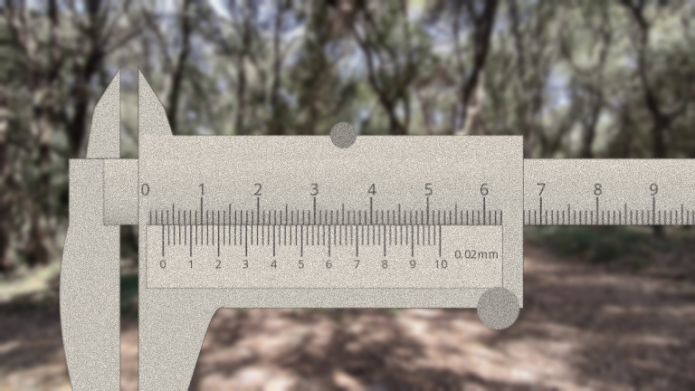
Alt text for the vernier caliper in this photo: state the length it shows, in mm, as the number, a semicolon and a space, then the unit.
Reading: 3.2; mm
